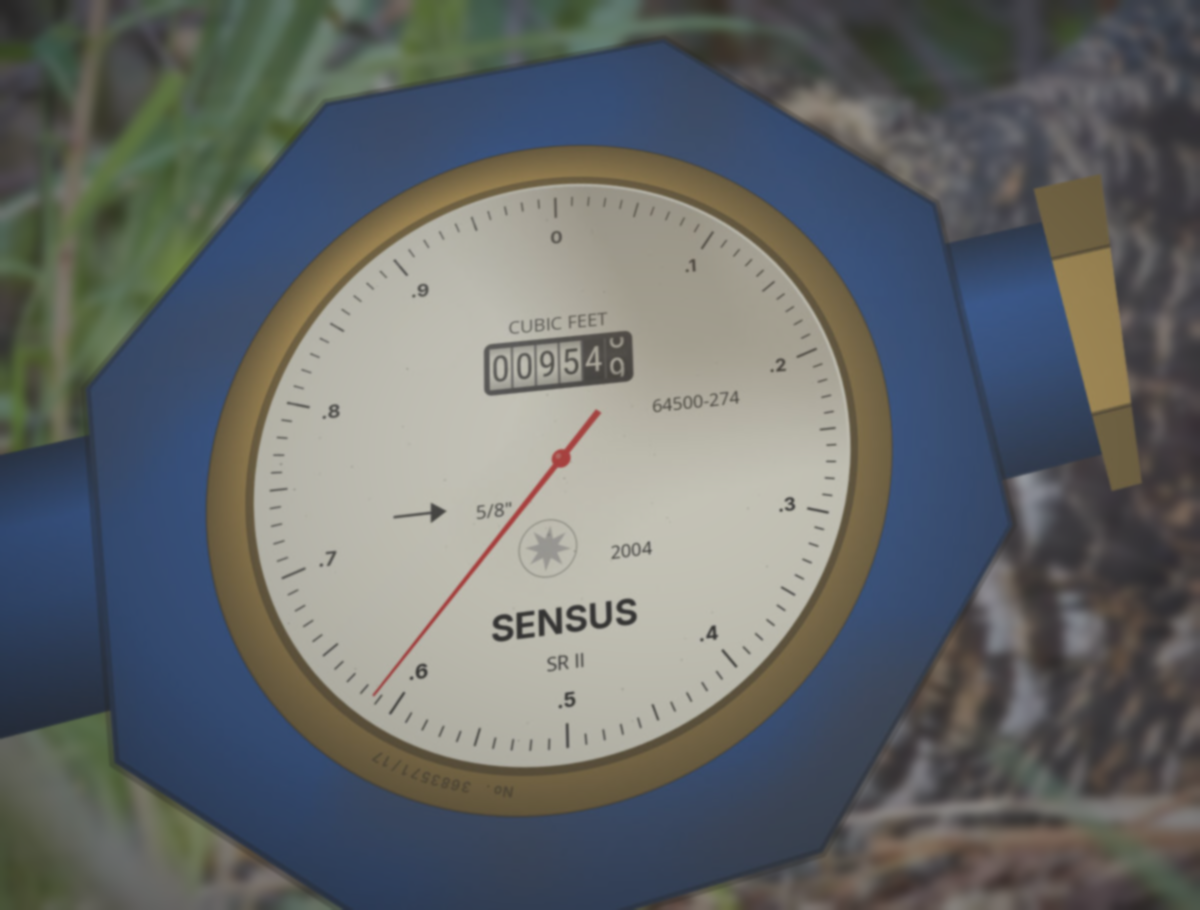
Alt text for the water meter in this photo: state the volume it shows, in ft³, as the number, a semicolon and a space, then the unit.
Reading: 9548.61; ft³
